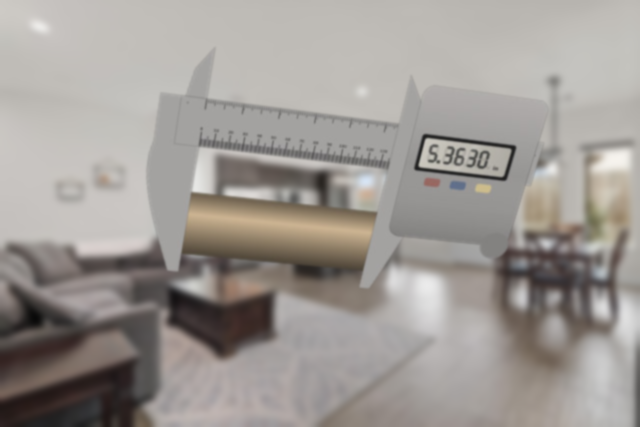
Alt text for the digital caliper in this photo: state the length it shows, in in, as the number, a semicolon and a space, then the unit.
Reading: 5.3630; in
